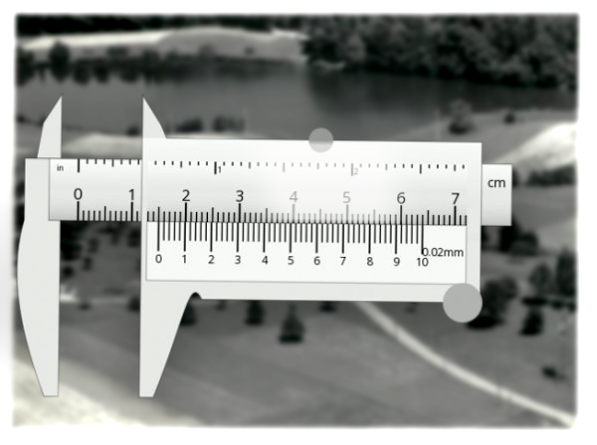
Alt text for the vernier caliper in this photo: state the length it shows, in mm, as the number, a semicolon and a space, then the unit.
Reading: 15.0; mm
